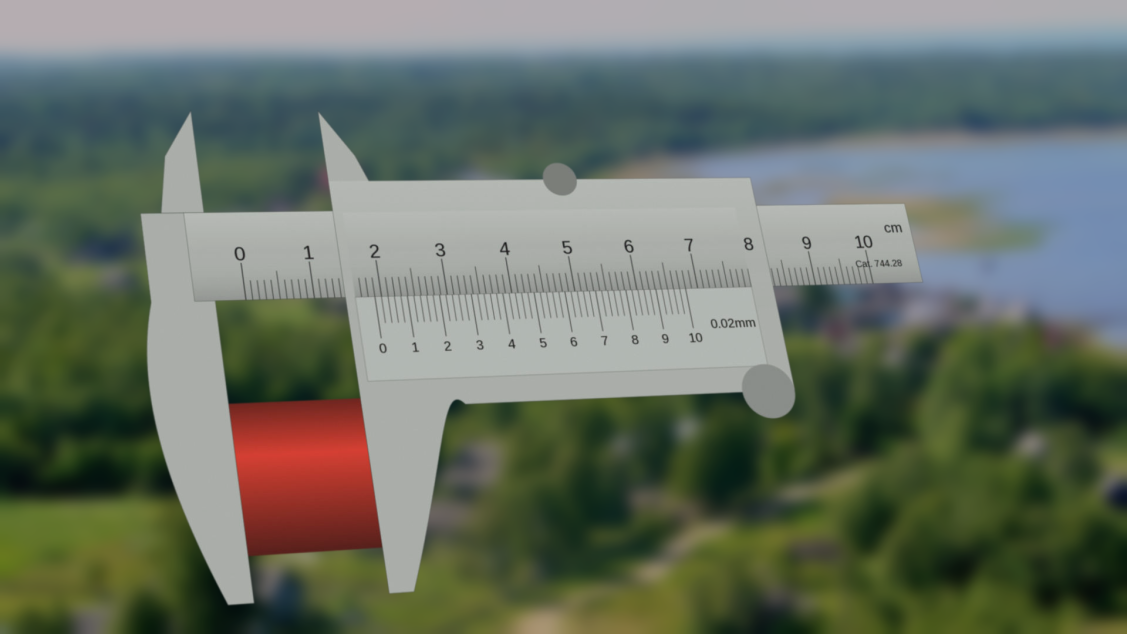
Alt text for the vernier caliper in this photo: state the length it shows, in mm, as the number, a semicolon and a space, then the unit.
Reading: 19.0; mm
